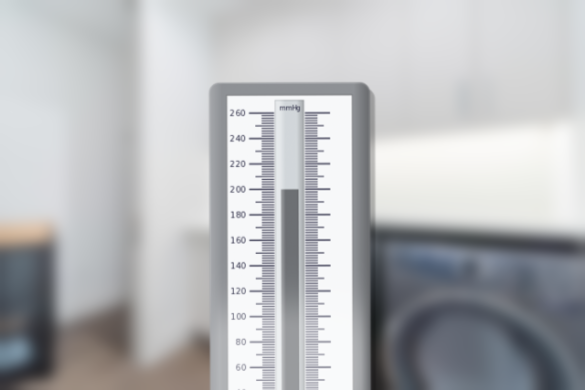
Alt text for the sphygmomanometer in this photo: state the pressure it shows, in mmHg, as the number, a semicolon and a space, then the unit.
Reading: 200; mmHg
